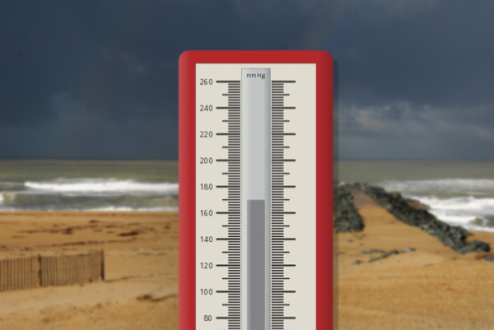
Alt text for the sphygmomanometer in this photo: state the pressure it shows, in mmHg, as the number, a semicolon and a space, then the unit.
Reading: 170; mmHg
